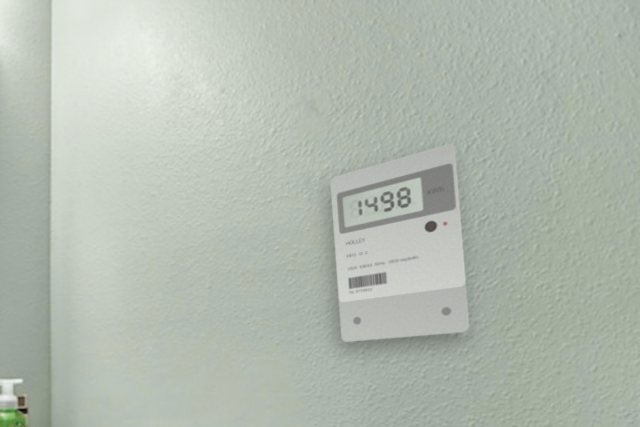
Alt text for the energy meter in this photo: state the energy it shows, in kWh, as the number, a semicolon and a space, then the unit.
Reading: 1498; kWh
